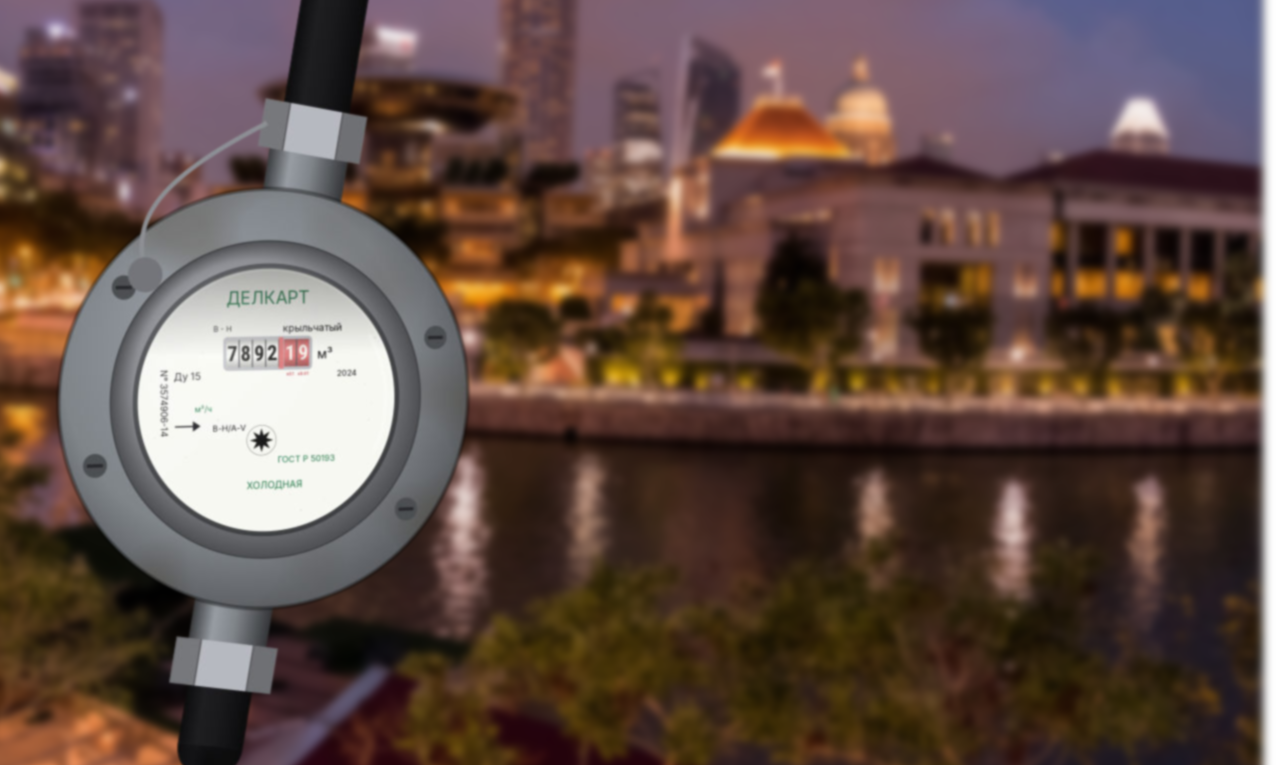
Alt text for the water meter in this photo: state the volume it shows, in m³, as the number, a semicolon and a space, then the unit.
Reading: 7892.19; m³
